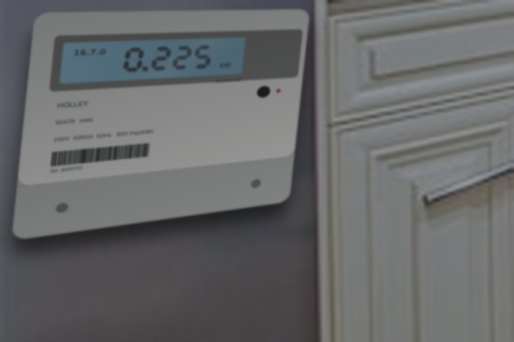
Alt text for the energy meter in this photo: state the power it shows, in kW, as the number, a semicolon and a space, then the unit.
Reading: 0.225; kW
